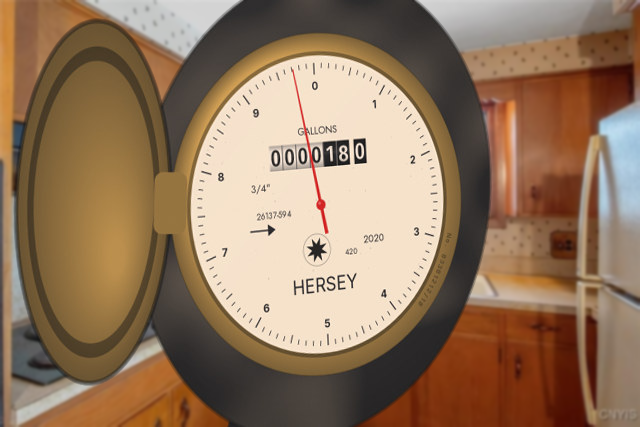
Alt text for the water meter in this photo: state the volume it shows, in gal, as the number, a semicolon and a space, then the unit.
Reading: 179.7; gal
